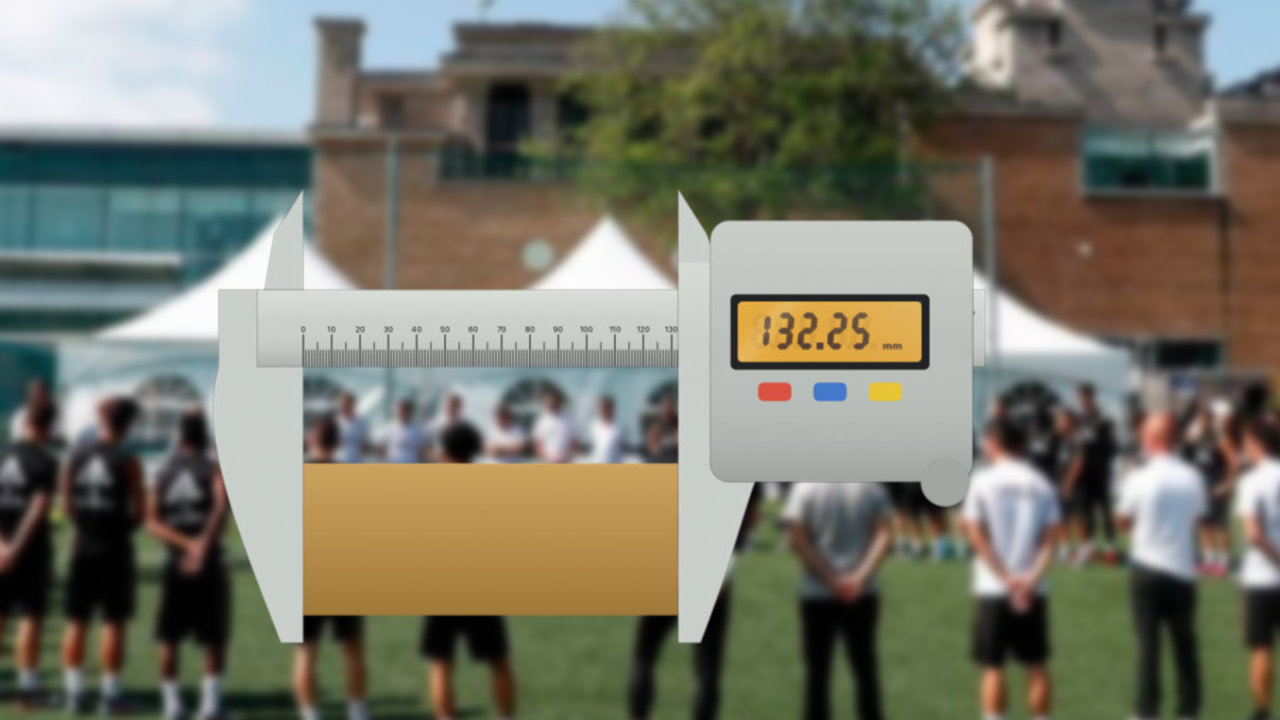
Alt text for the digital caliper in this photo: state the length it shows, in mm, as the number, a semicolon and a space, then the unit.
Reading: 132.25; mm
